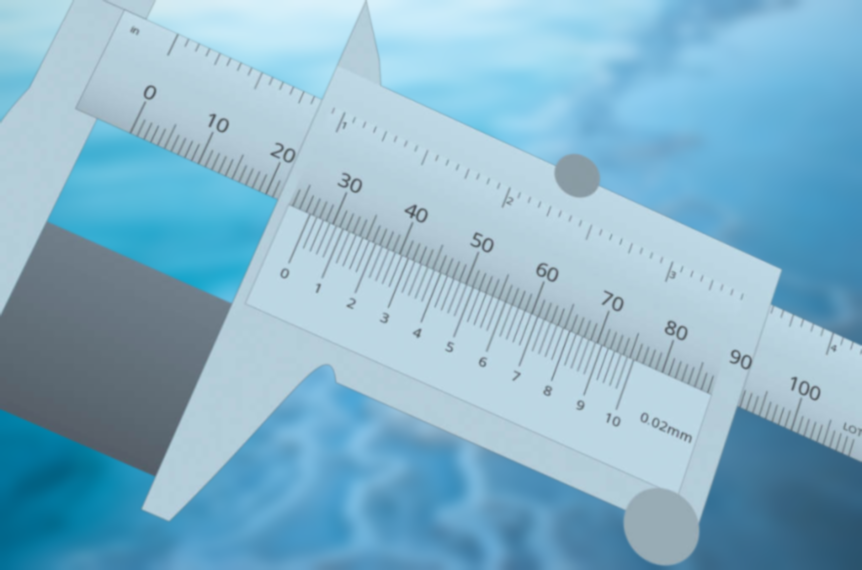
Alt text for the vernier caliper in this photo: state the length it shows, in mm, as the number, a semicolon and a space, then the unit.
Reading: 26.6; mm
